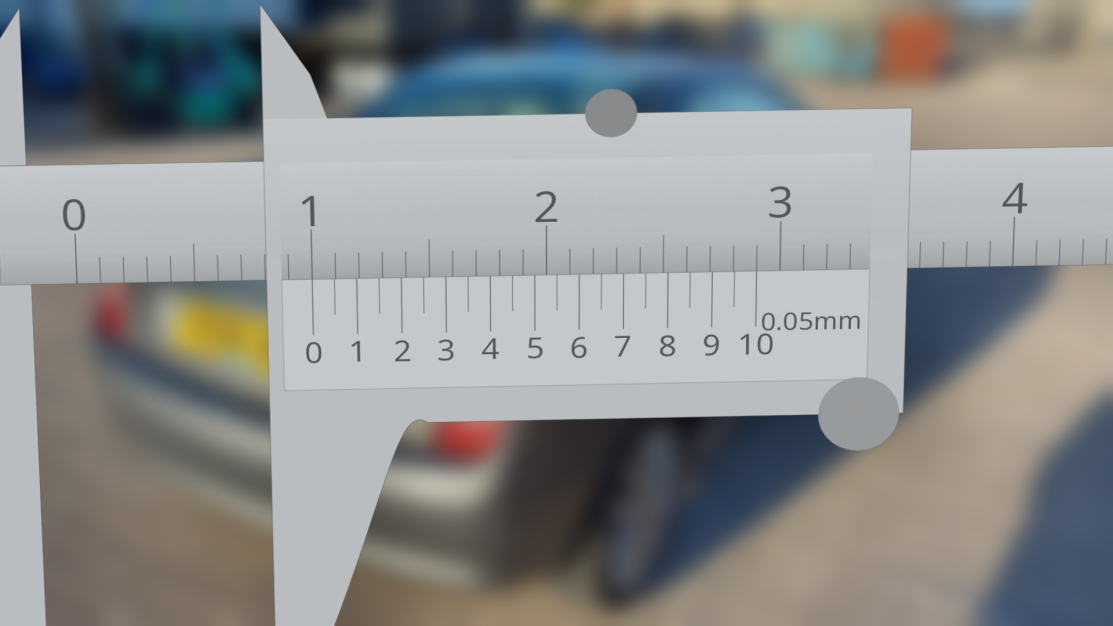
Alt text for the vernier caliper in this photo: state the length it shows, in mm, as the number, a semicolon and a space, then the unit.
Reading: 10.00; mm
